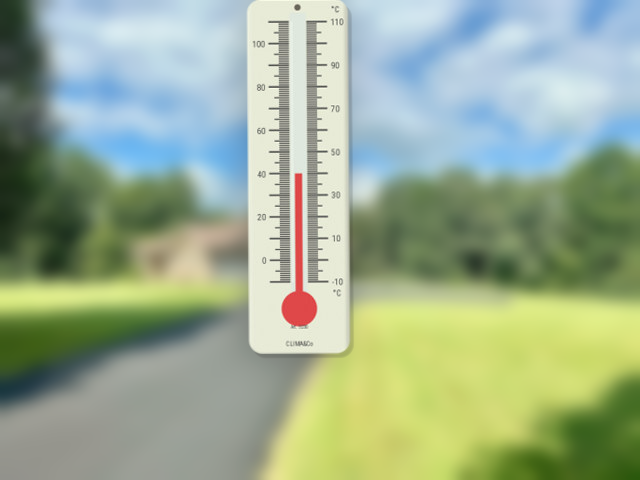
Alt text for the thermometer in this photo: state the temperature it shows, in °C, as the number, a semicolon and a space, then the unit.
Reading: 40; °C
